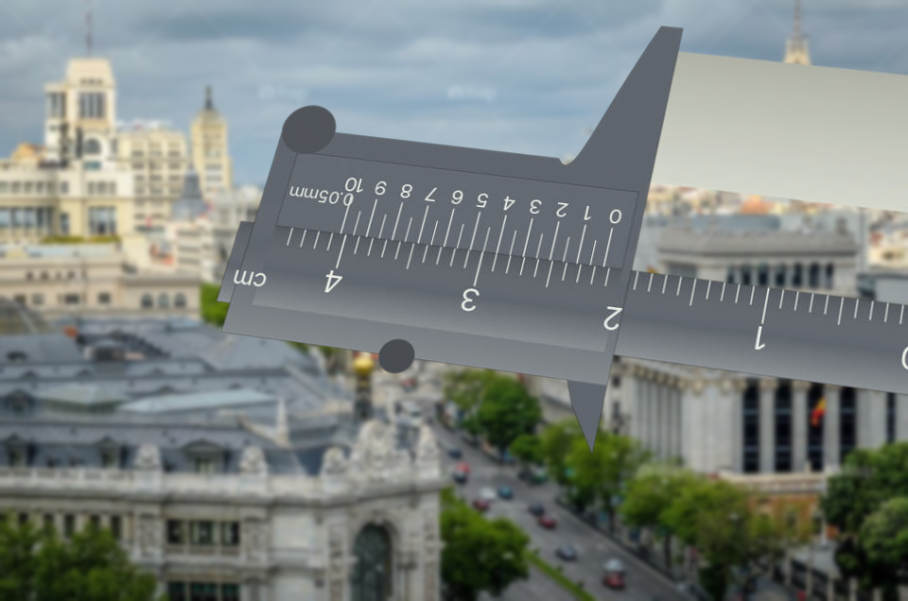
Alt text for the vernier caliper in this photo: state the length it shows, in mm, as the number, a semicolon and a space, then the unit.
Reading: 21.4; mm
